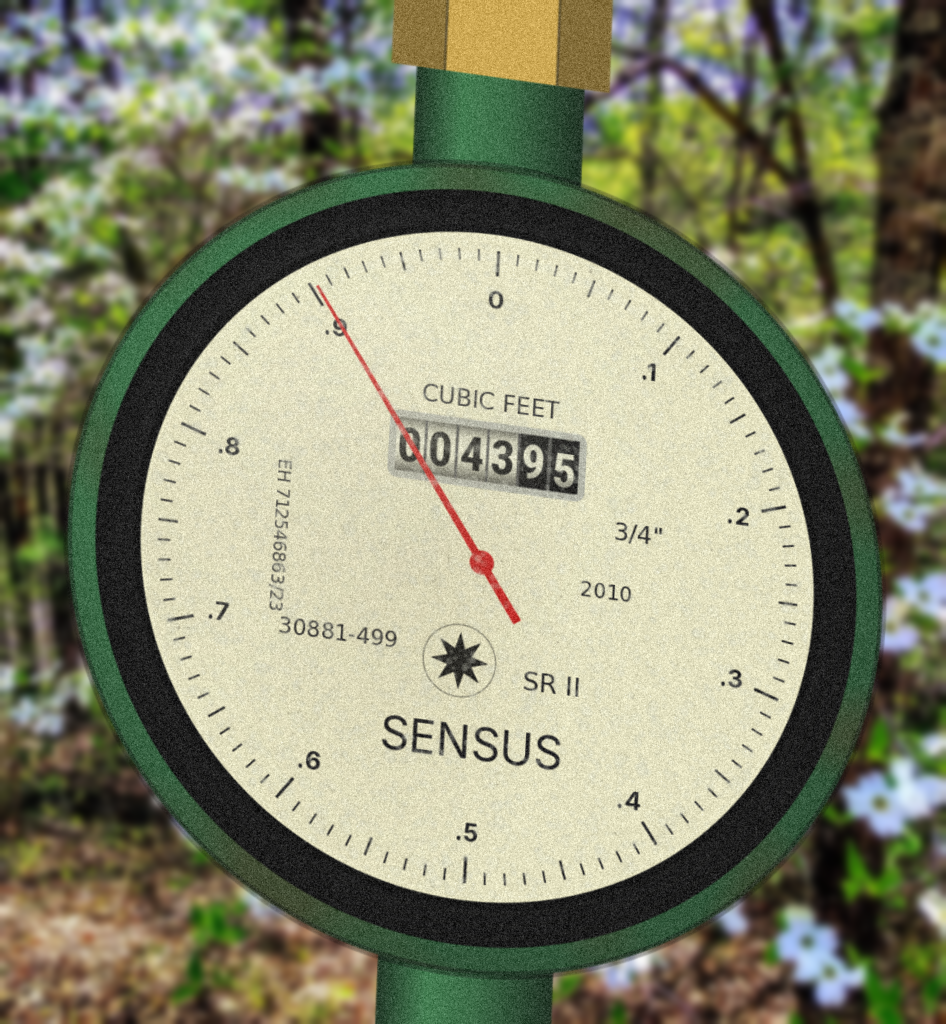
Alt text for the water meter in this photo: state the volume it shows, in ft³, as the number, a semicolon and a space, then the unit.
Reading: 4394.90; ft³
